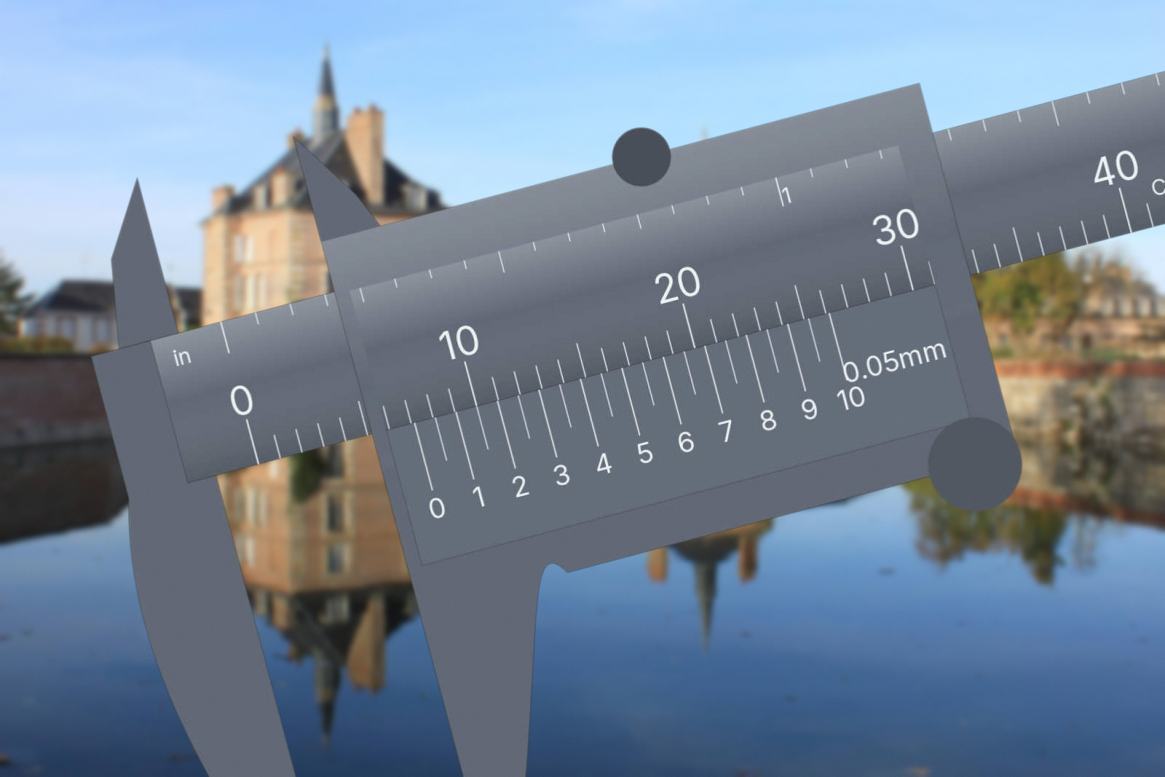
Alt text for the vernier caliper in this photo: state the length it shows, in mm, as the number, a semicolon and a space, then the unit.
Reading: 7.15; mm
